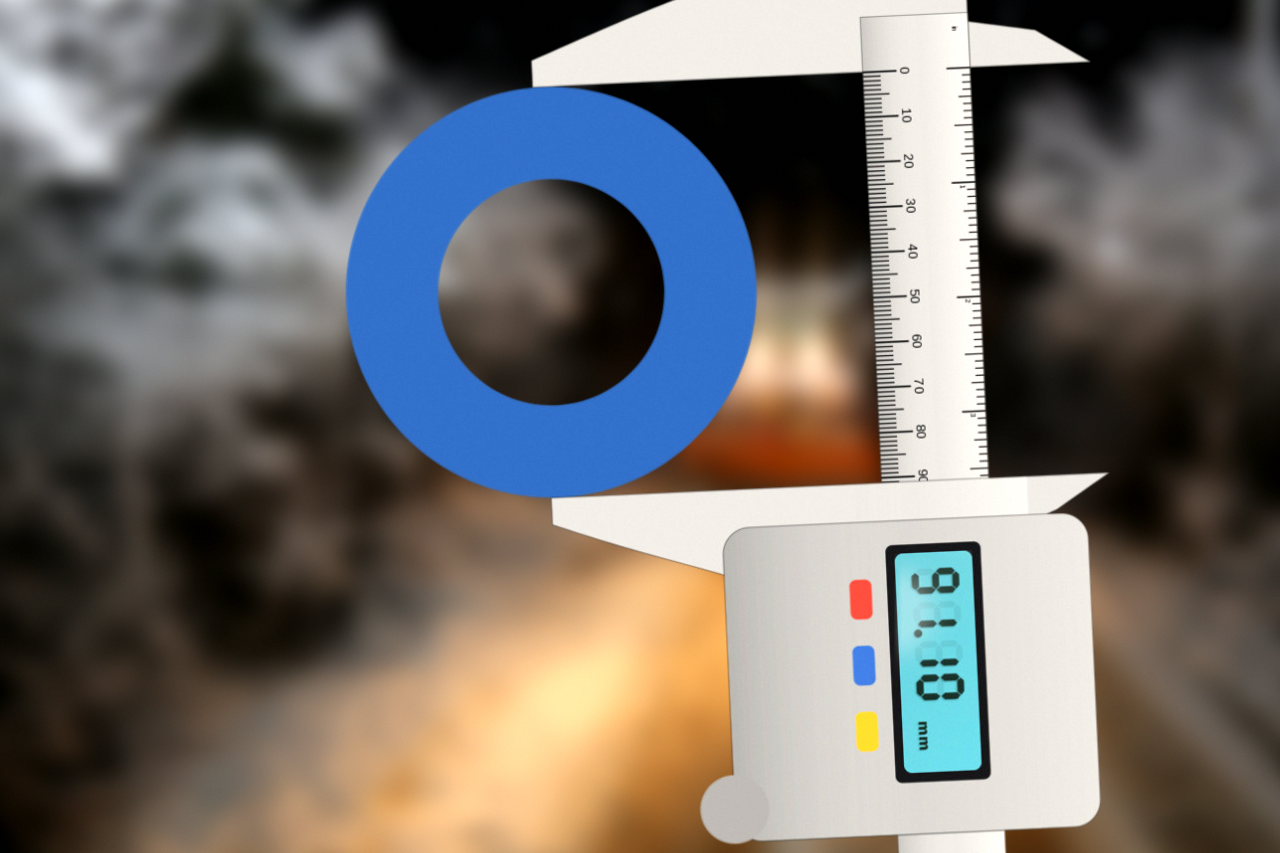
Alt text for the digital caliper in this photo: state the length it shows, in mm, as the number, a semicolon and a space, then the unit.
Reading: 91.10; mm
